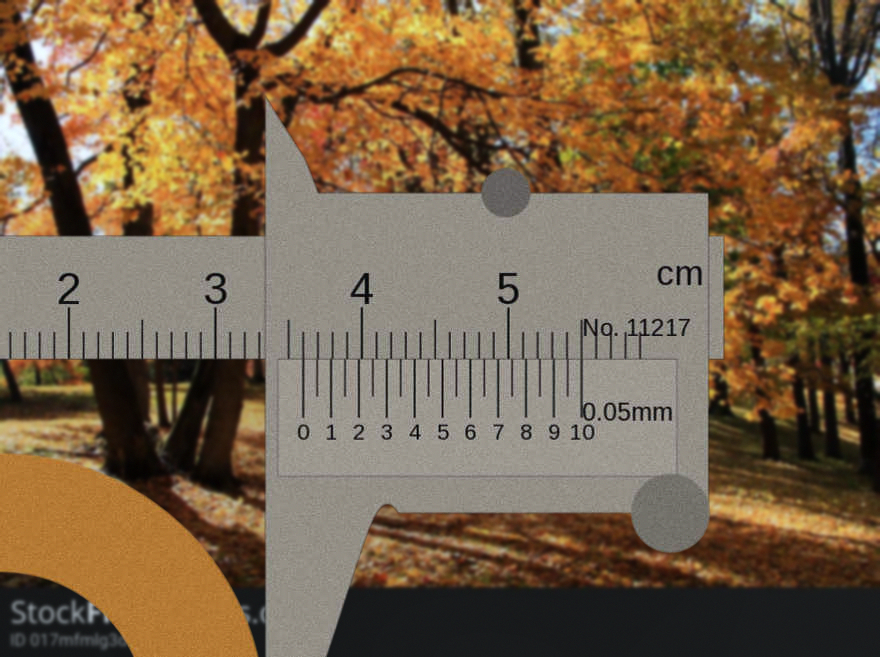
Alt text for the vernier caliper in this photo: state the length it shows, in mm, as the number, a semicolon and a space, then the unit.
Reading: 36.0; mm
